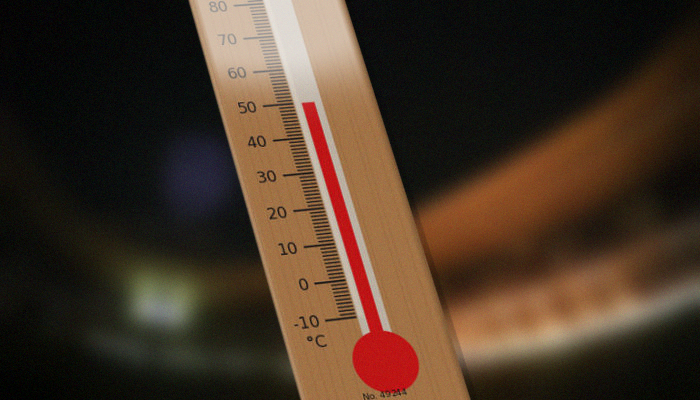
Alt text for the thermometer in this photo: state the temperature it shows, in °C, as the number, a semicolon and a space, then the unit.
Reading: 50; °C
